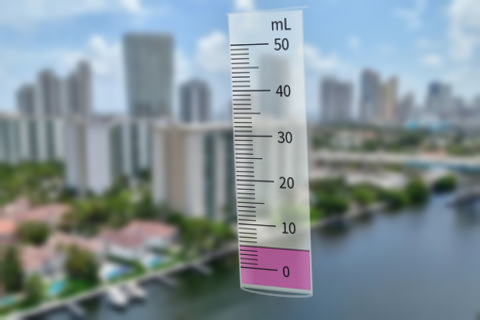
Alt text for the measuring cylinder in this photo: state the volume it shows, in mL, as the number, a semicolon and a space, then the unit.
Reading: 5; mL
